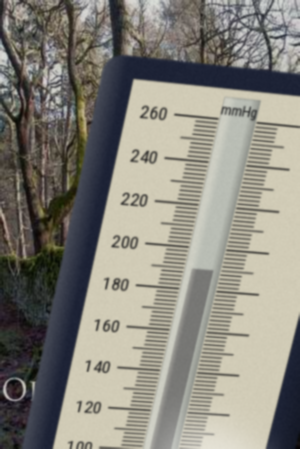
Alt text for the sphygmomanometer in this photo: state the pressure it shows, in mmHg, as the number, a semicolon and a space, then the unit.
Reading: 190; mmHg
